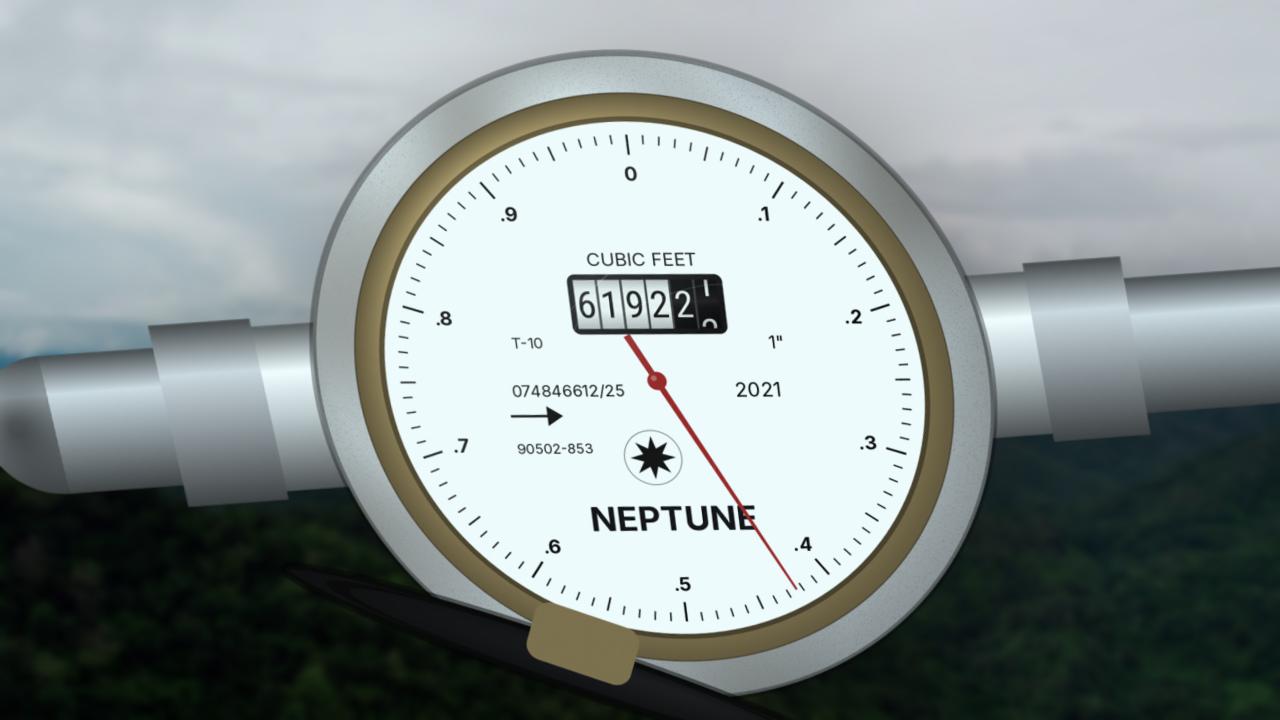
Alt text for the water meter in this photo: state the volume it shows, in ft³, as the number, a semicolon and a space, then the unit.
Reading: 619221.42; ft³
